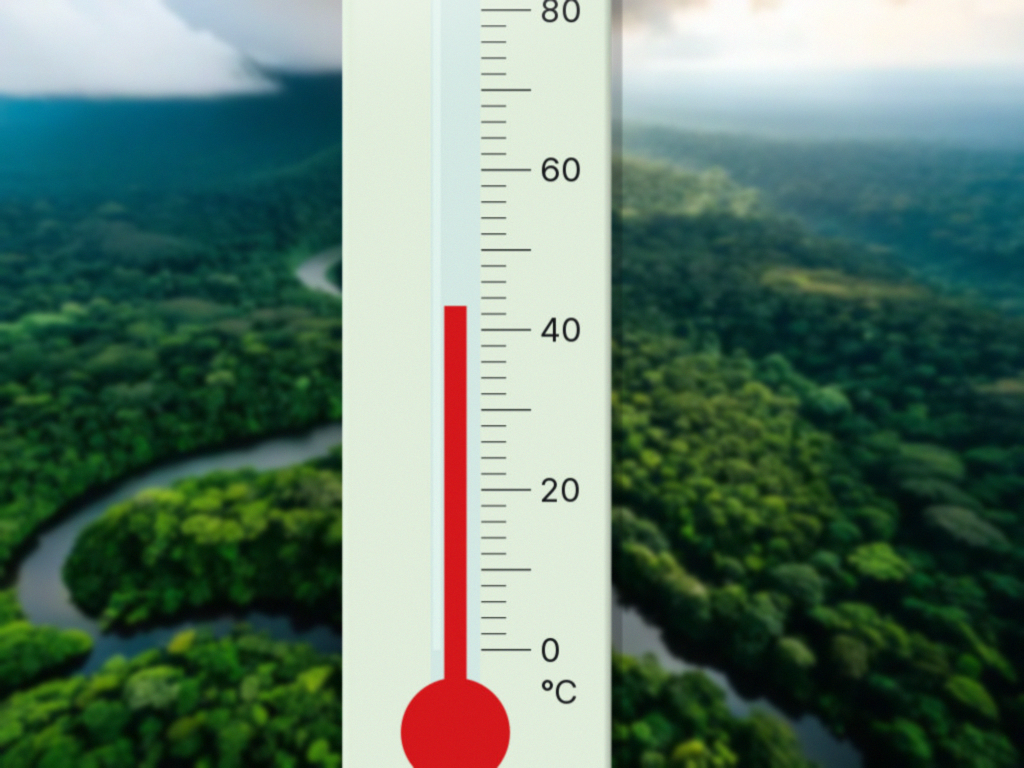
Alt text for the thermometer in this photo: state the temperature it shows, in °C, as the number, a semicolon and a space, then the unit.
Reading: 43; °C
